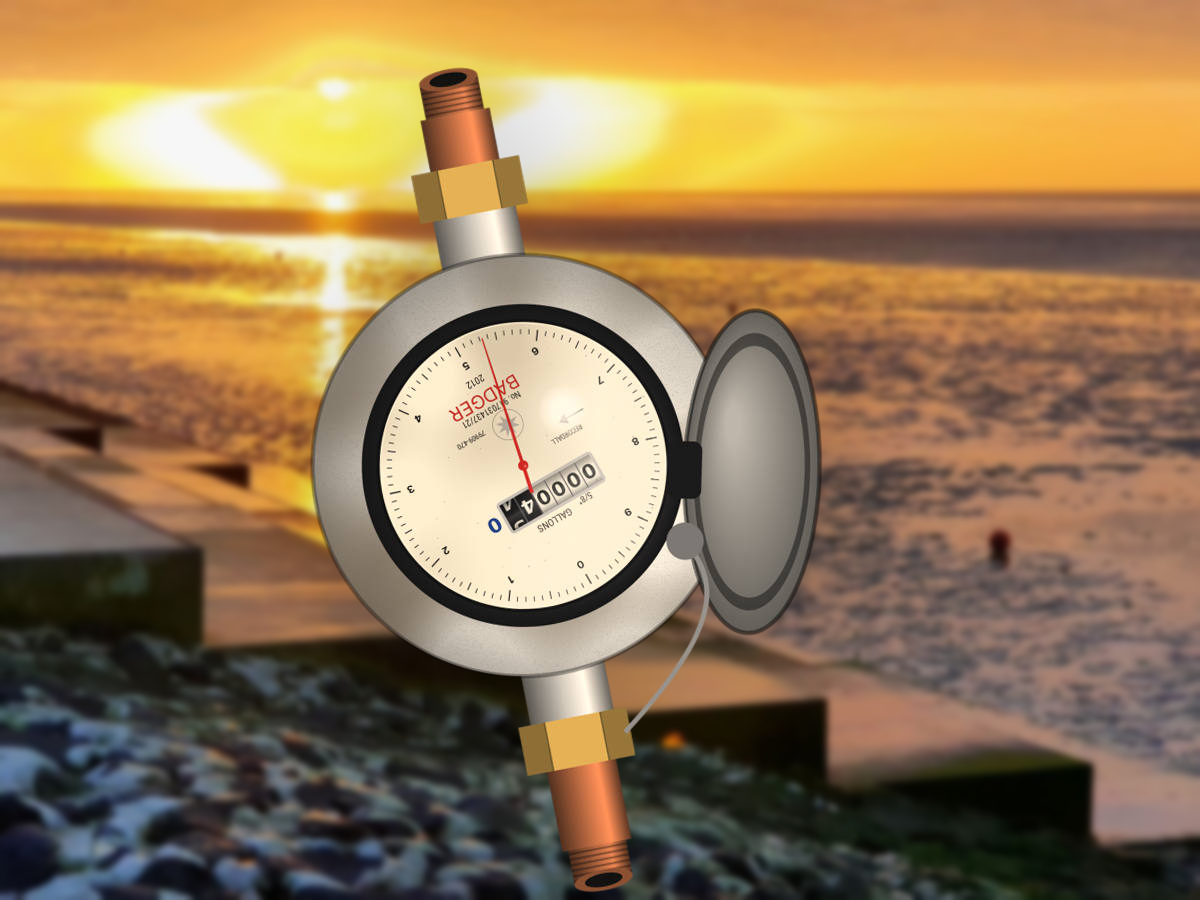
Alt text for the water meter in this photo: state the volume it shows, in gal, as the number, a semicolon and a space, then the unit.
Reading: 435.3; gal
